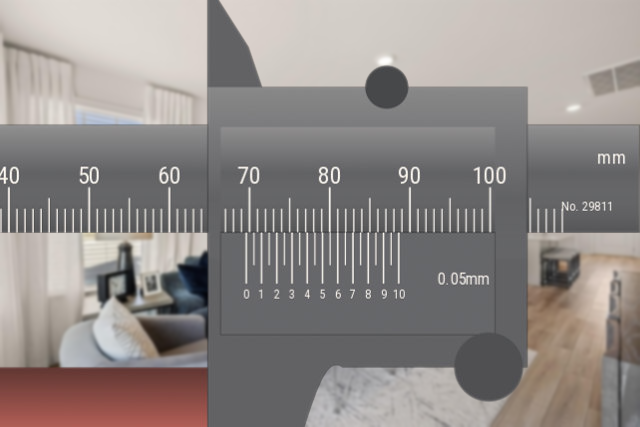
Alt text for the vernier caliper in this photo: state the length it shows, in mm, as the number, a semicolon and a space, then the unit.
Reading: 69.6; mm
